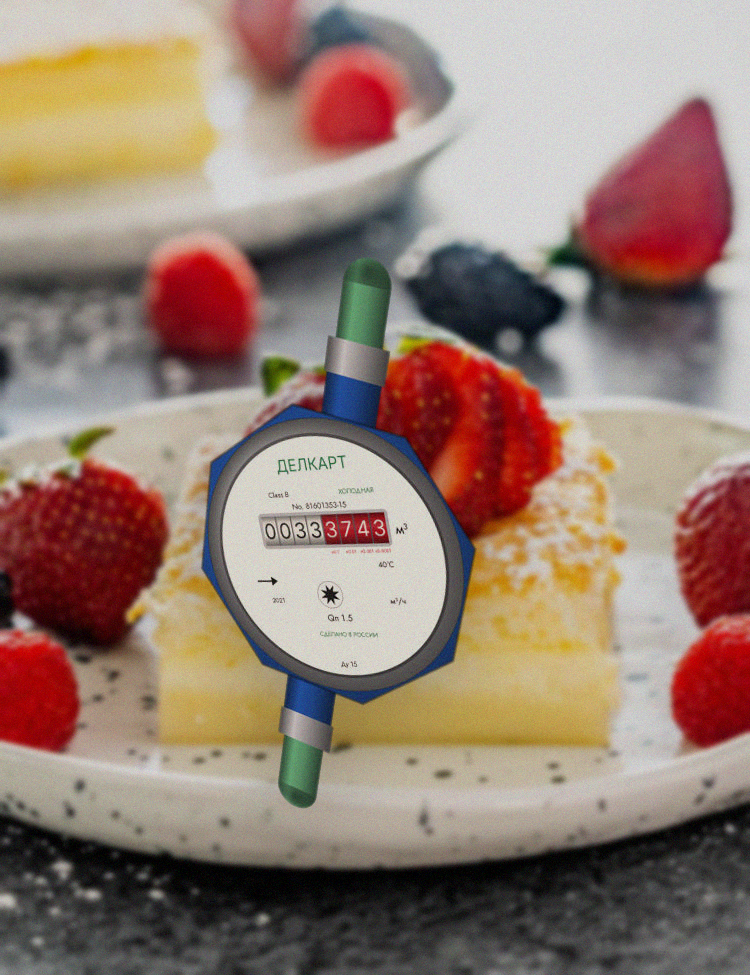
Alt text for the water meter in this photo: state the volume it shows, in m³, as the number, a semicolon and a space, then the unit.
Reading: 33.3743; m³
